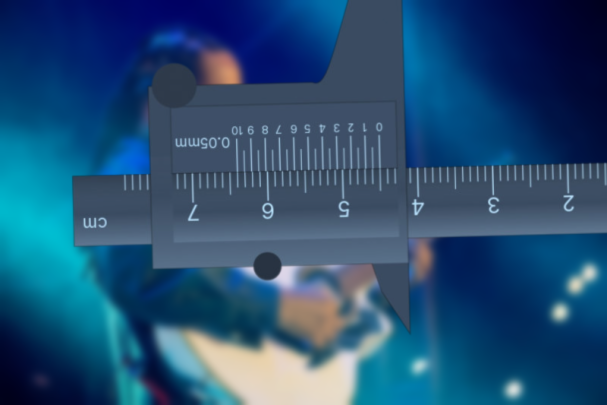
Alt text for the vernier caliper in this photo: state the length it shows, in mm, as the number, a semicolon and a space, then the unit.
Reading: 45.0; mm
